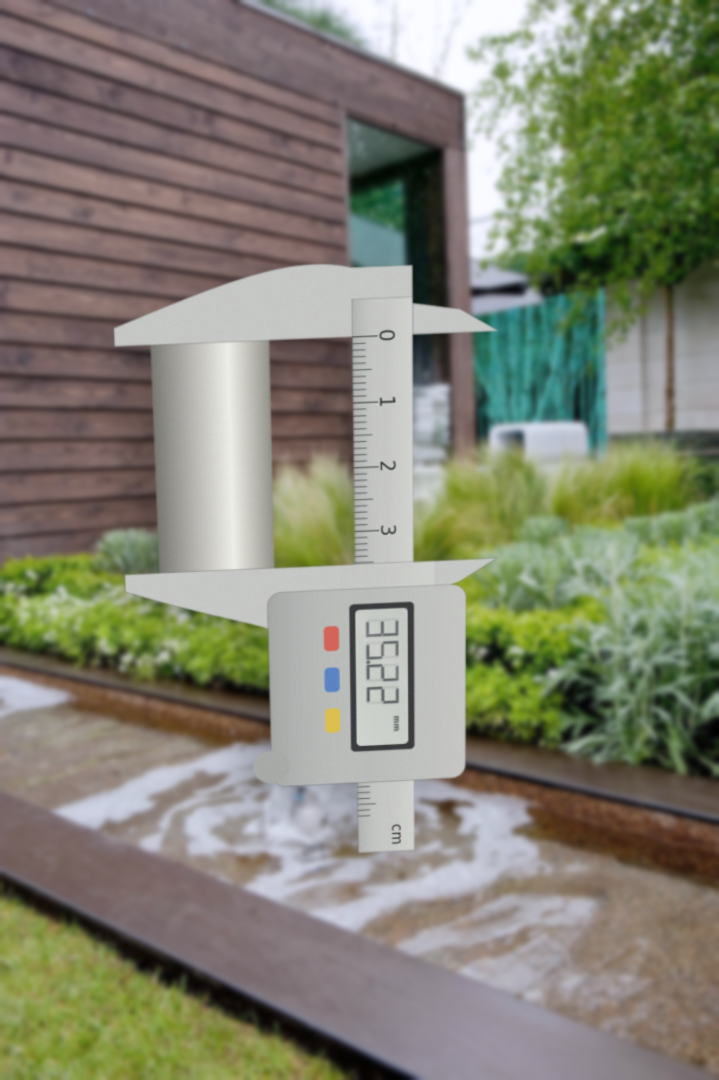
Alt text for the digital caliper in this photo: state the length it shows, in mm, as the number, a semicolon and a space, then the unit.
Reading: 35.22; mm
